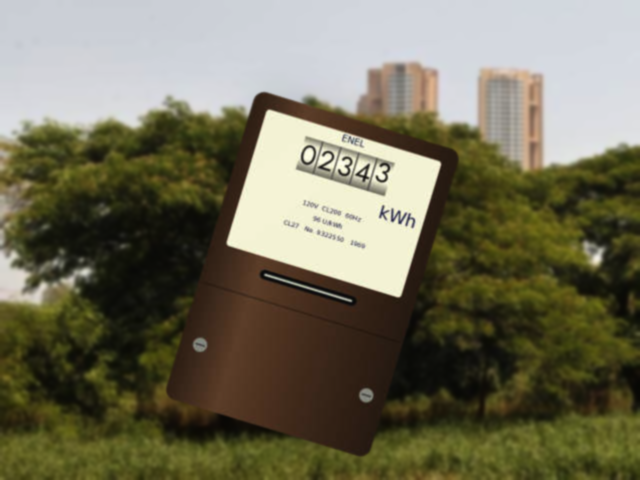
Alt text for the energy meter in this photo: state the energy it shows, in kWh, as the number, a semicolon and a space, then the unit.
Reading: 2343; kWh
